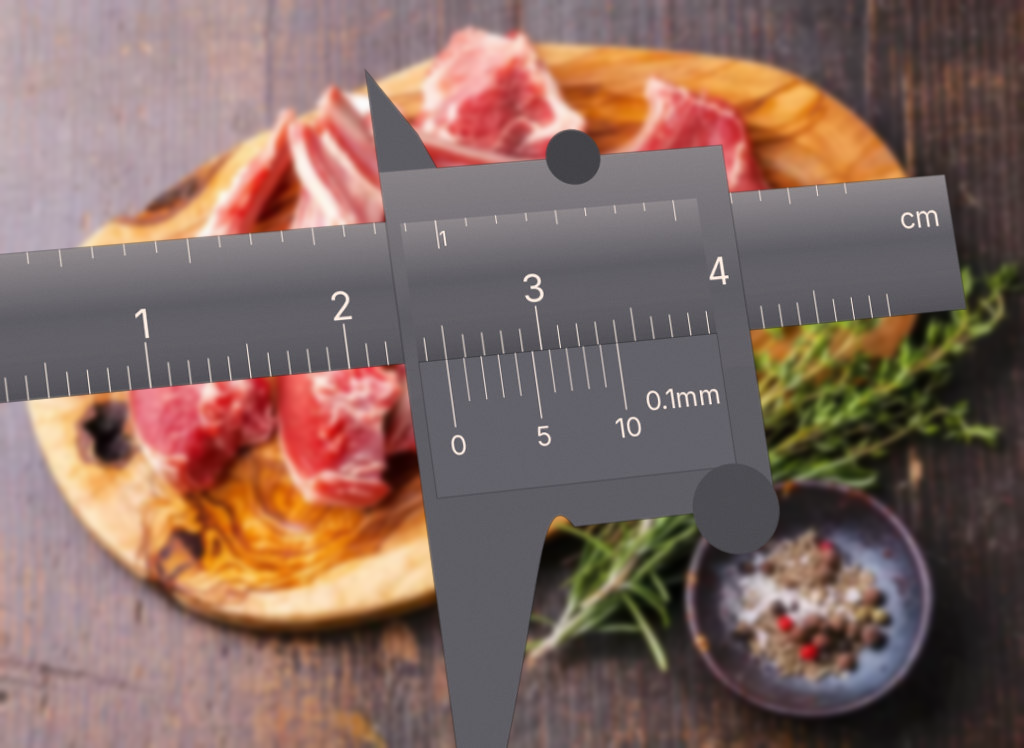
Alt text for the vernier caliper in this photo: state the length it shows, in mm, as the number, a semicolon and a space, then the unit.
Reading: 25.0; mm
